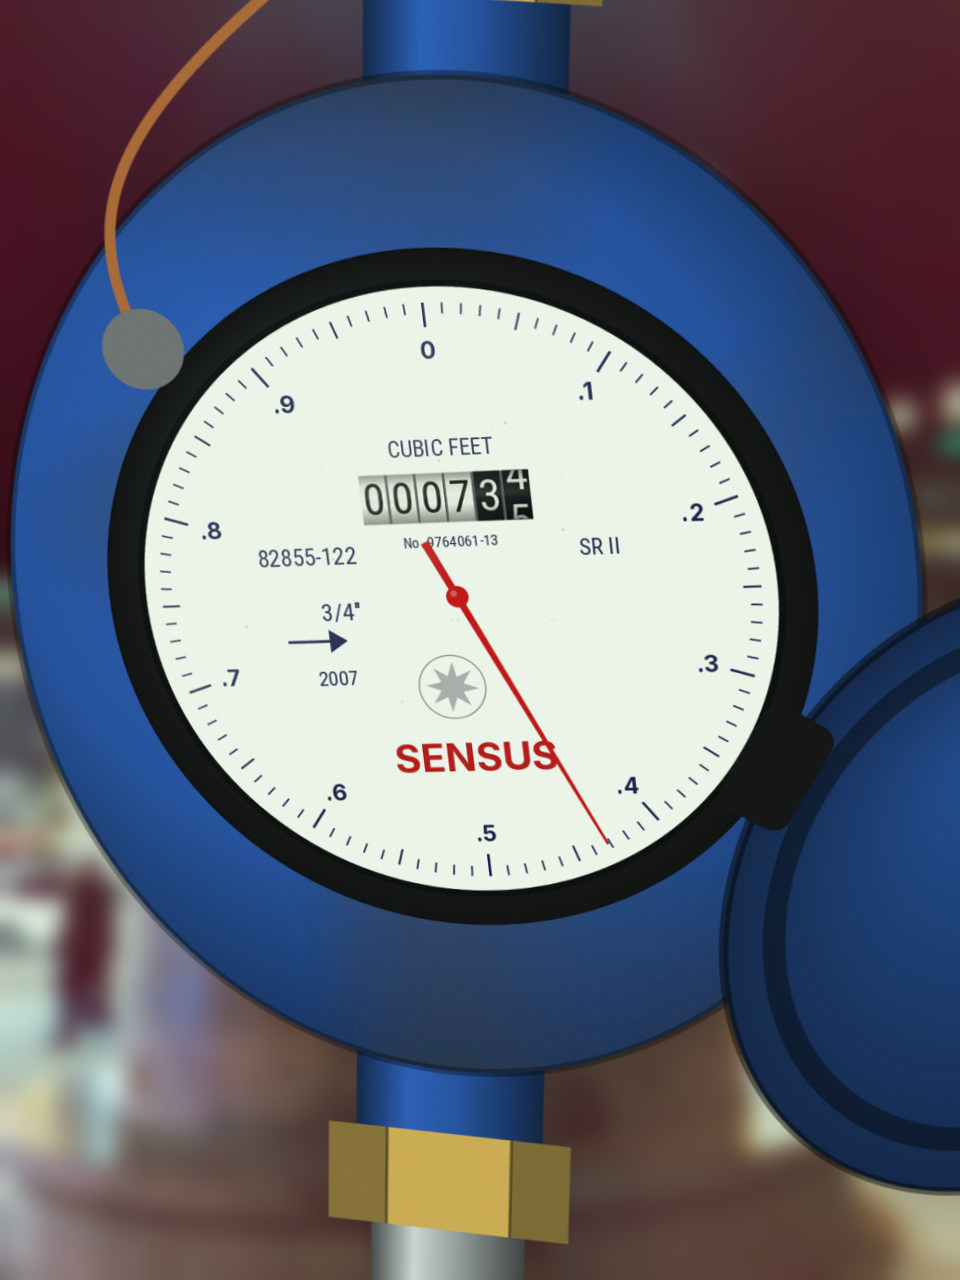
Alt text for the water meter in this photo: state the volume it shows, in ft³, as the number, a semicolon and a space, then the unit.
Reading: 734.43; ft³
